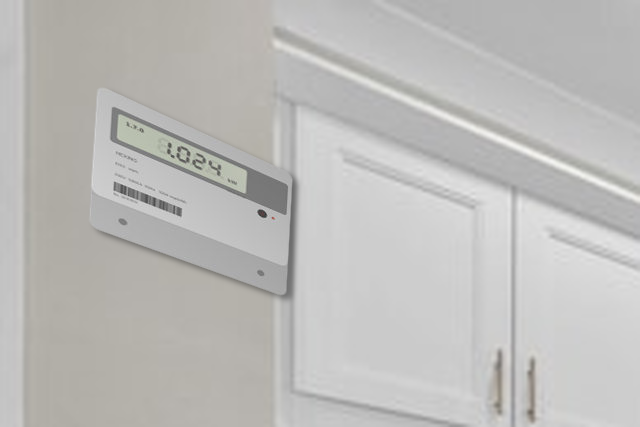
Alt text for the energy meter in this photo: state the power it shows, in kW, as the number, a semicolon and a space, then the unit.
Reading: 1.024; kW
